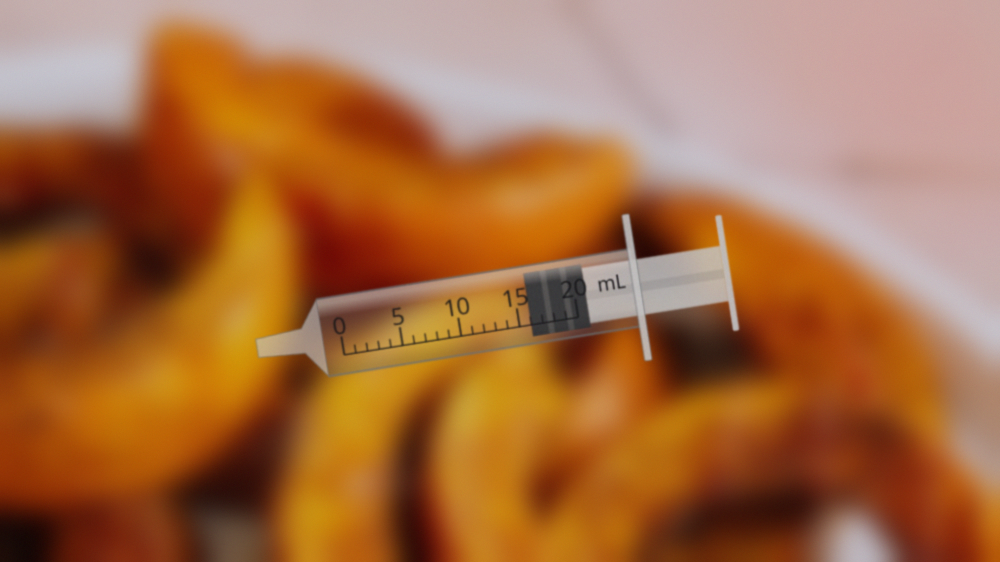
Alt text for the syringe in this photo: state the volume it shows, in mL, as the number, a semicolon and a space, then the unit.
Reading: 16; mL
